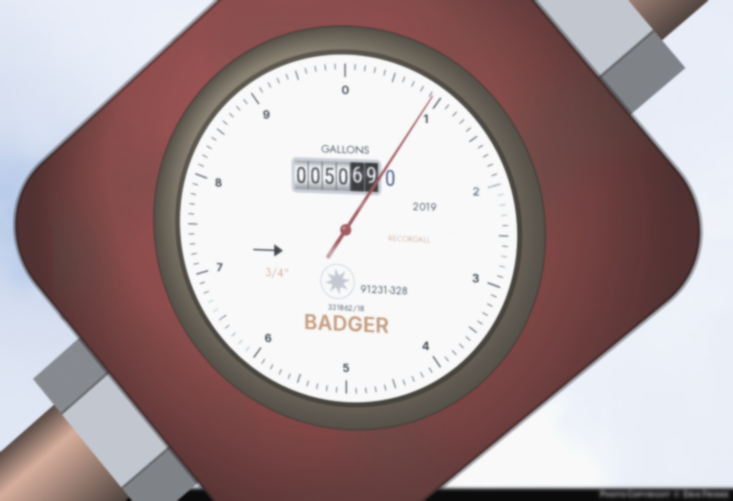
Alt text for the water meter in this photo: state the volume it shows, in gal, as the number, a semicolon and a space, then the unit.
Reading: 50690.9; gal
